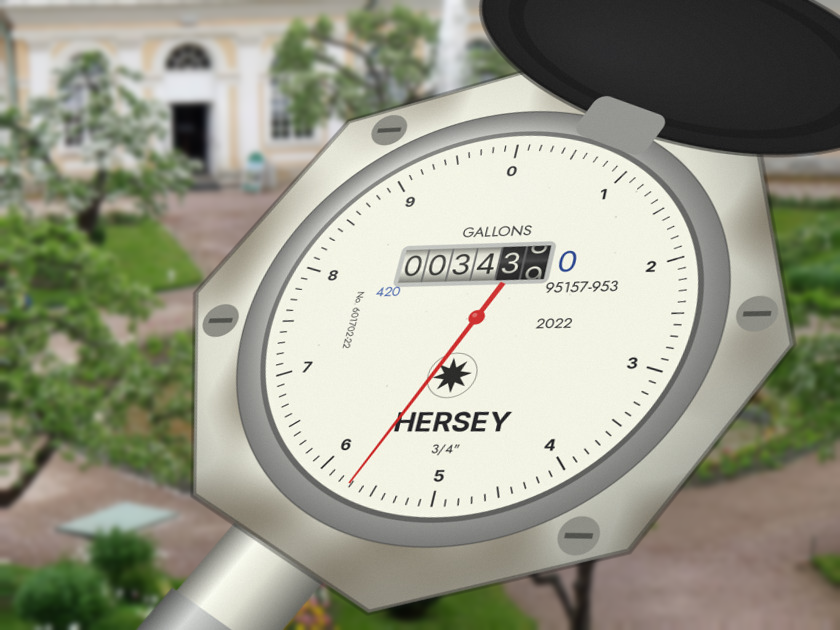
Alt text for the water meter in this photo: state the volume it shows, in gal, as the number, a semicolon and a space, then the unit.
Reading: 34385.7; gal
